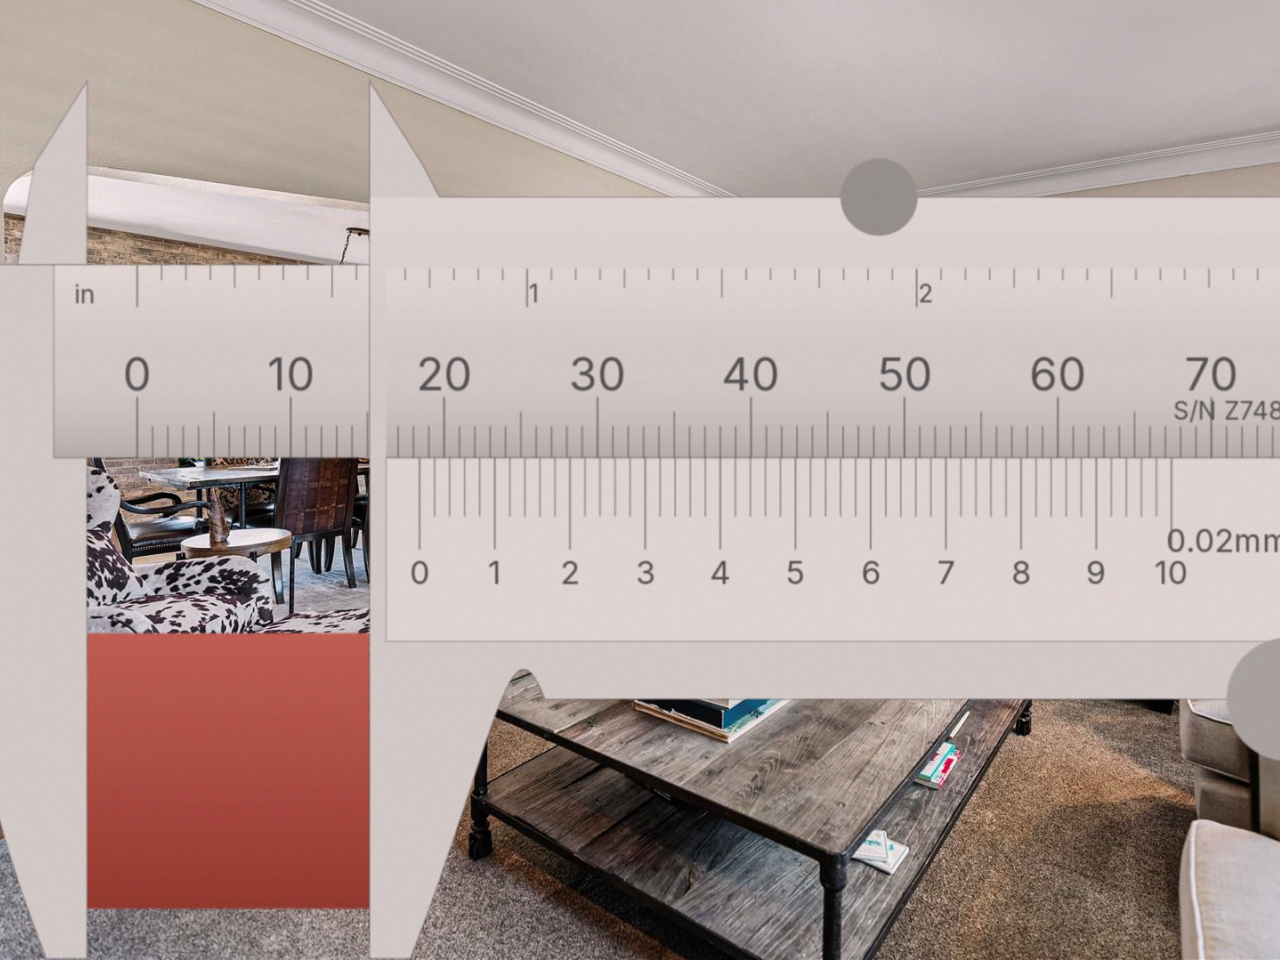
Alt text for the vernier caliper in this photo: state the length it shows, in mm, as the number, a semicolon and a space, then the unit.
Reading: 18.4; mm
